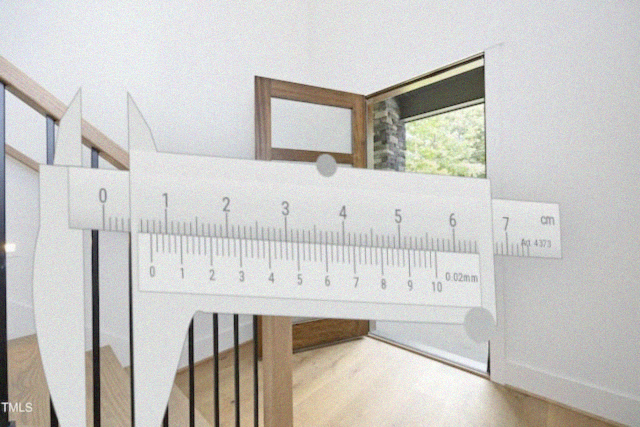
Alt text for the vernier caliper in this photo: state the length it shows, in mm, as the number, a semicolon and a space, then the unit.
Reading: 7.5; mm
